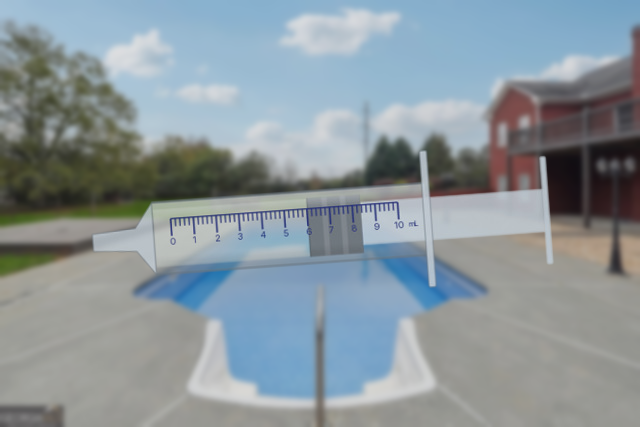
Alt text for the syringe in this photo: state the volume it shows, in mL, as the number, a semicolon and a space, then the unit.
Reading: 6; mL
